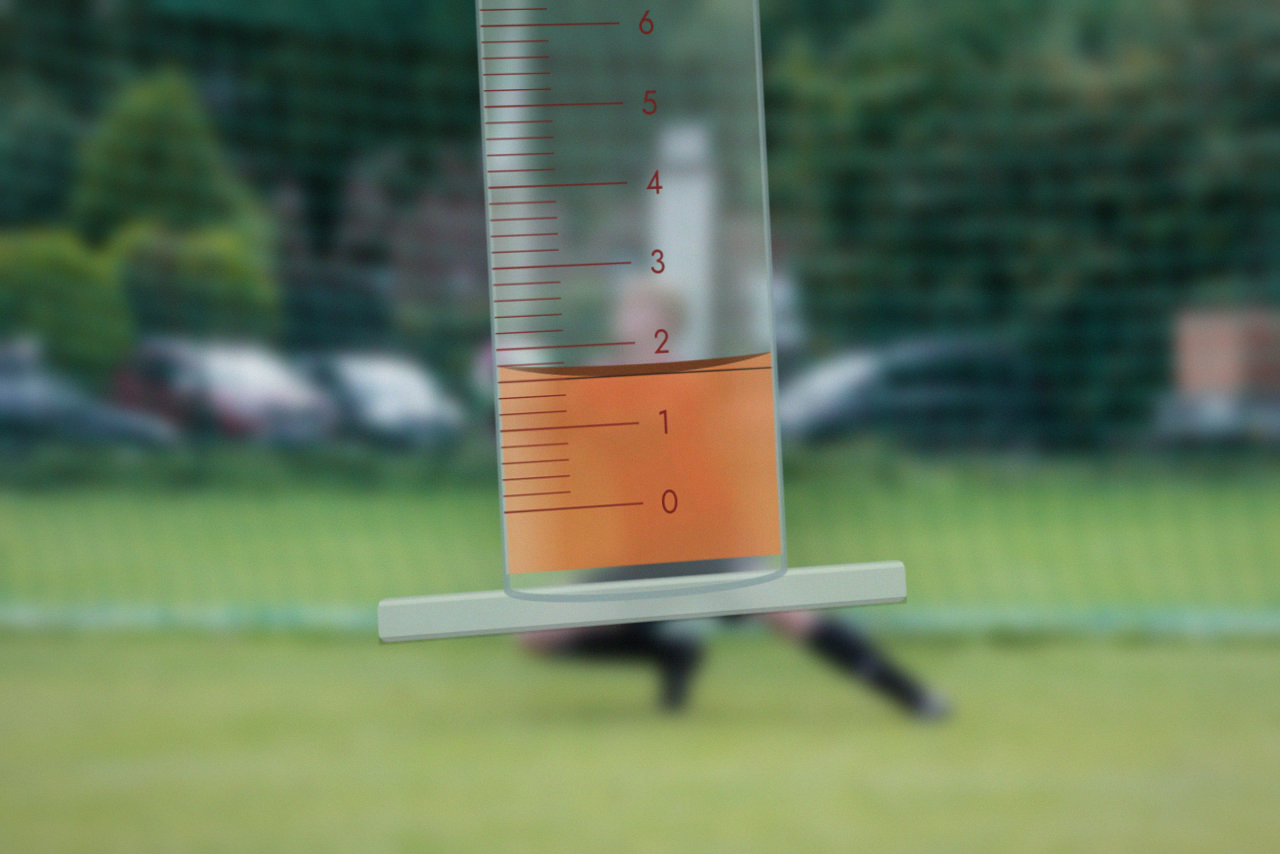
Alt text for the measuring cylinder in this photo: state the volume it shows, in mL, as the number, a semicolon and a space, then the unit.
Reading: 1.6; mL
